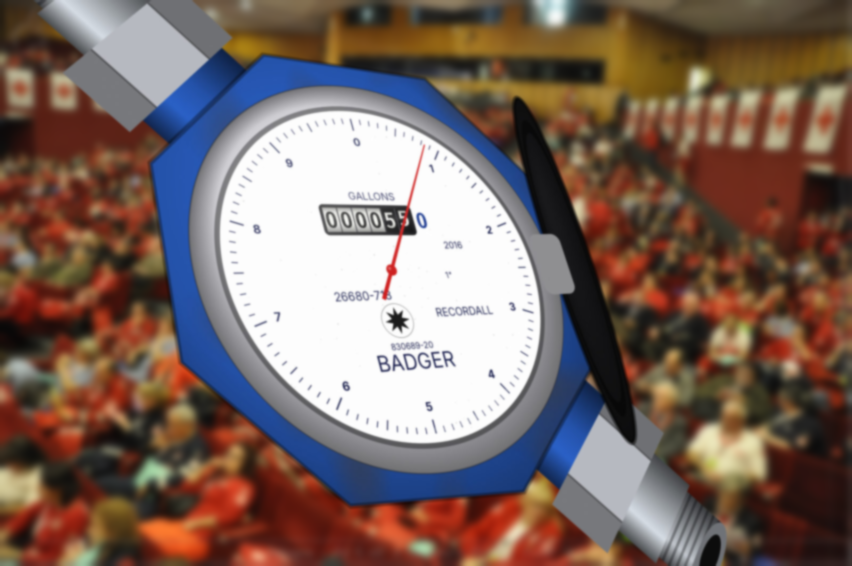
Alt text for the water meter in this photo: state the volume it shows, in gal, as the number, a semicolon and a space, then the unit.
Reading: 550.8; gal
